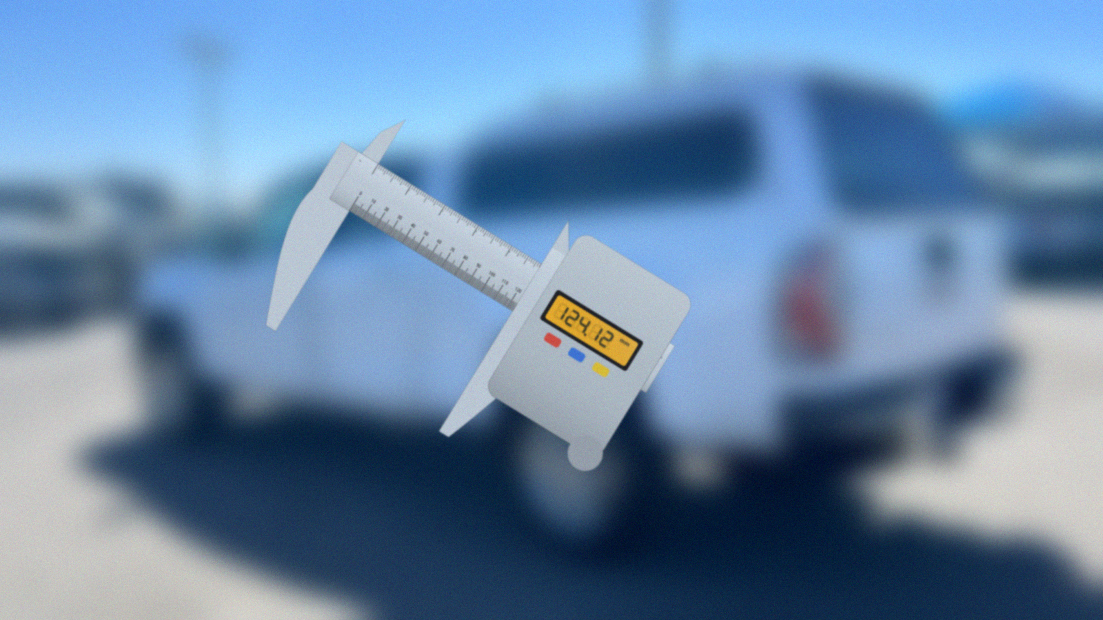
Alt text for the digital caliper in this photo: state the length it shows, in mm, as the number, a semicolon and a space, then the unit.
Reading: 124.12; mm
